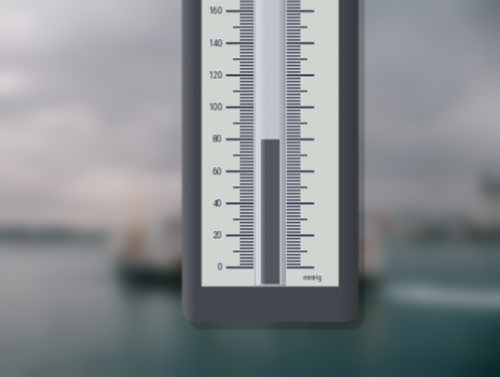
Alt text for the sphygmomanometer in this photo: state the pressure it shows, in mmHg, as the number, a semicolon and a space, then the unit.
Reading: 80; mmHg
